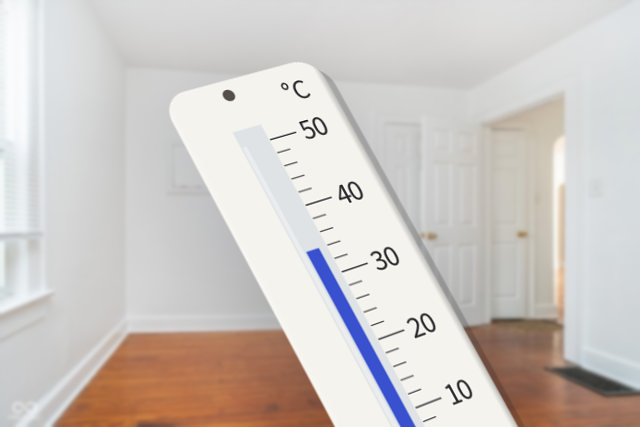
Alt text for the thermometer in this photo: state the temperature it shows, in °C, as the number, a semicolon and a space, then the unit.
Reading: 34; °C
